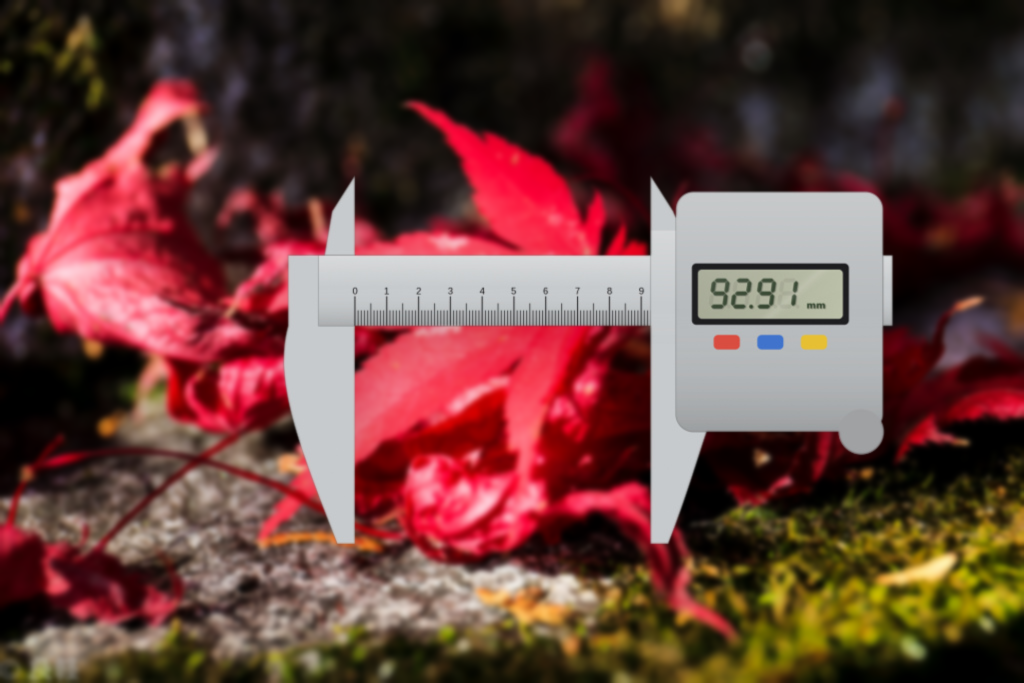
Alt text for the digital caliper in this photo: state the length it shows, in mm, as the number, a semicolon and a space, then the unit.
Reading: 92.91; mm
